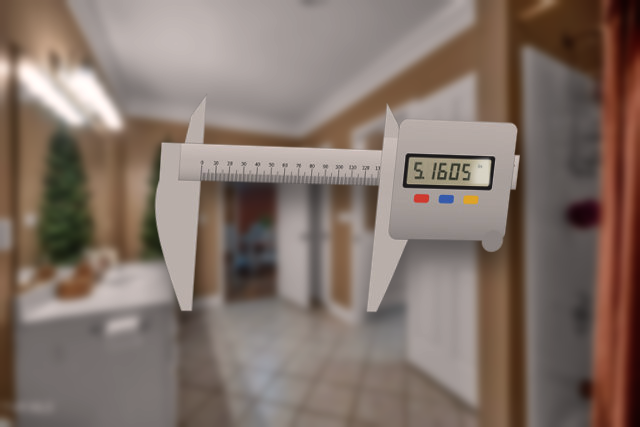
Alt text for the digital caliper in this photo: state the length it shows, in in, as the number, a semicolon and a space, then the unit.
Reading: 5.1605; in
